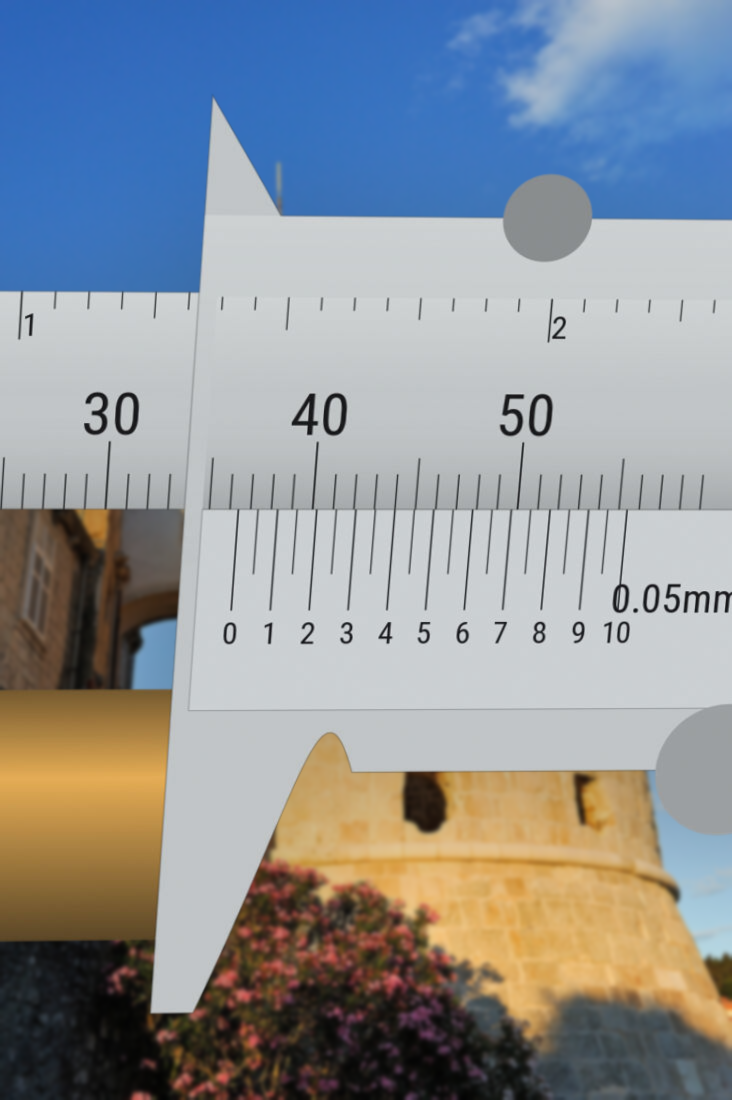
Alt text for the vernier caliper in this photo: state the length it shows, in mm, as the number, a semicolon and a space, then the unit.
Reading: 36.4; mm
